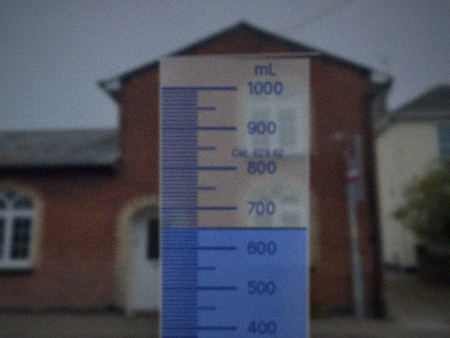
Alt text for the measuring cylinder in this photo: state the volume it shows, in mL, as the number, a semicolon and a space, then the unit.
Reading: 650; mL
